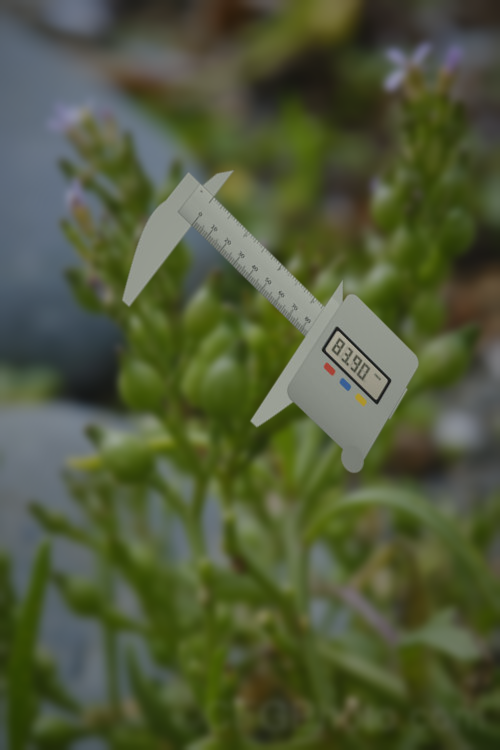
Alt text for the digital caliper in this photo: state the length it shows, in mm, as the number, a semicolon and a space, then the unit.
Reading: 83.90; mm
